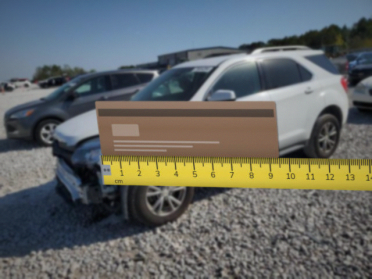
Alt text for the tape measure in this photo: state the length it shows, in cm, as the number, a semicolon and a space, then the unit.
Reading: 9.5; cm
